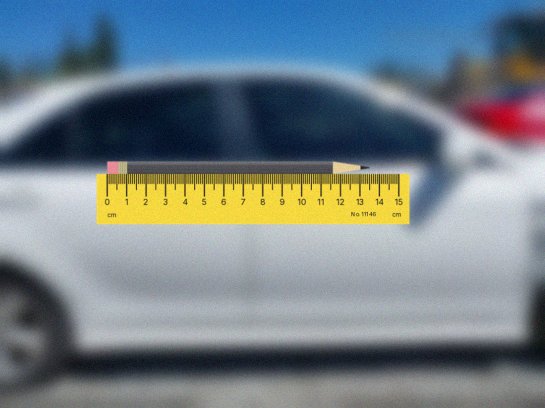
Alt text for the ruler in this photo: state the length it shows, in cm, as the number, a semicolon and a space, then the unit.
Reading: 13.5; cm
